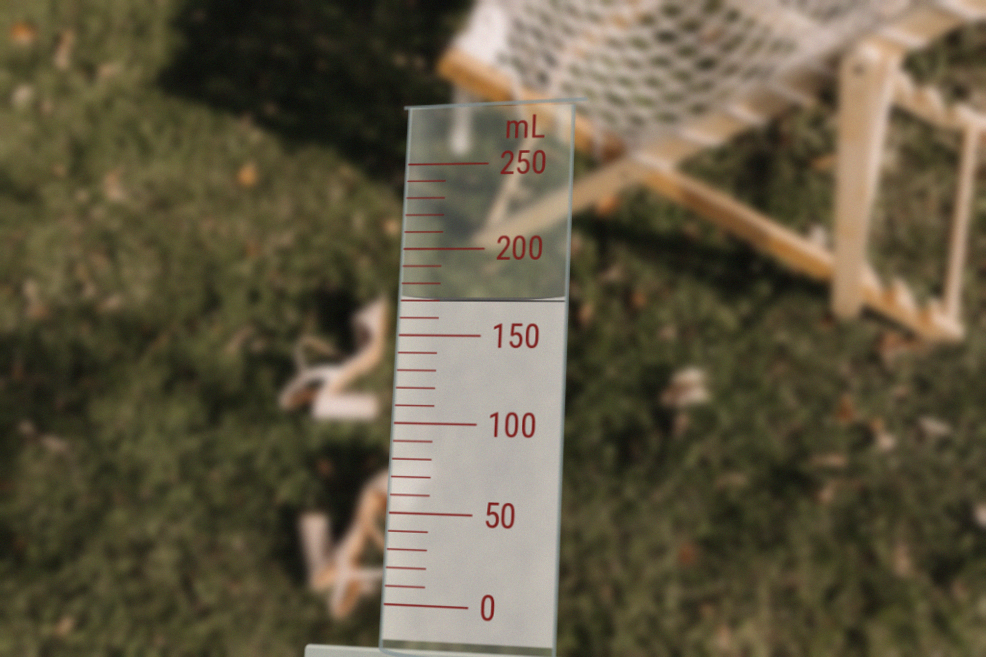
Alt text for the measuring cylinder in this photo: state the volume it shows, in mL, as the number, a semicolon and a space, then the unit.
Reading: 170; mL
